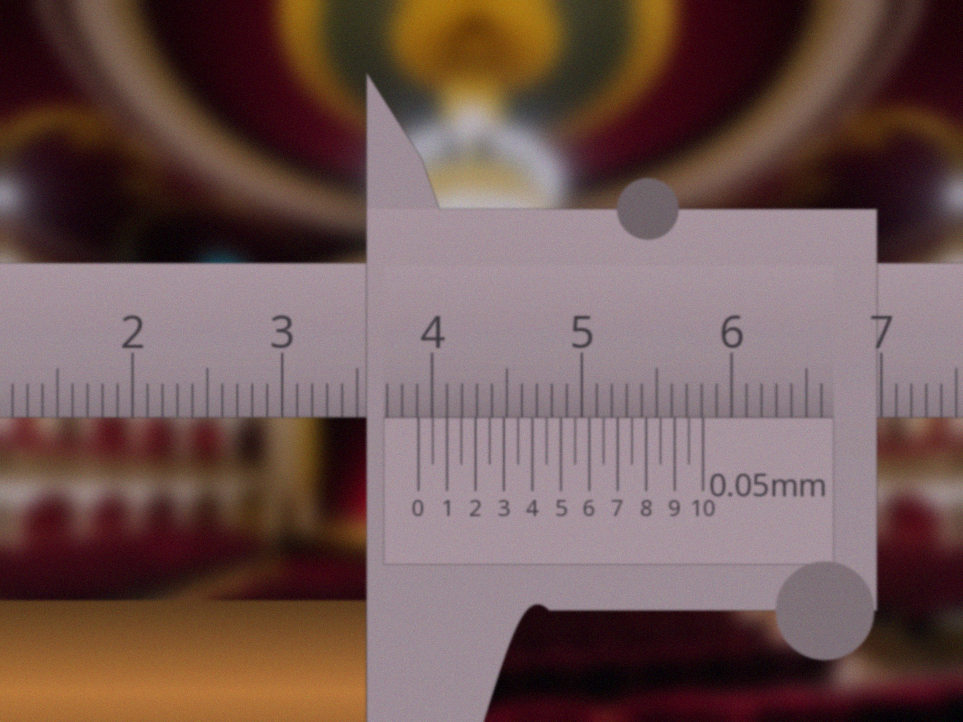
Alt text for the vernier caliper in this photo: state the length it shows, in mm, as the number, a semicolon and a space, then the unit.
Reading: 39.1; mm
